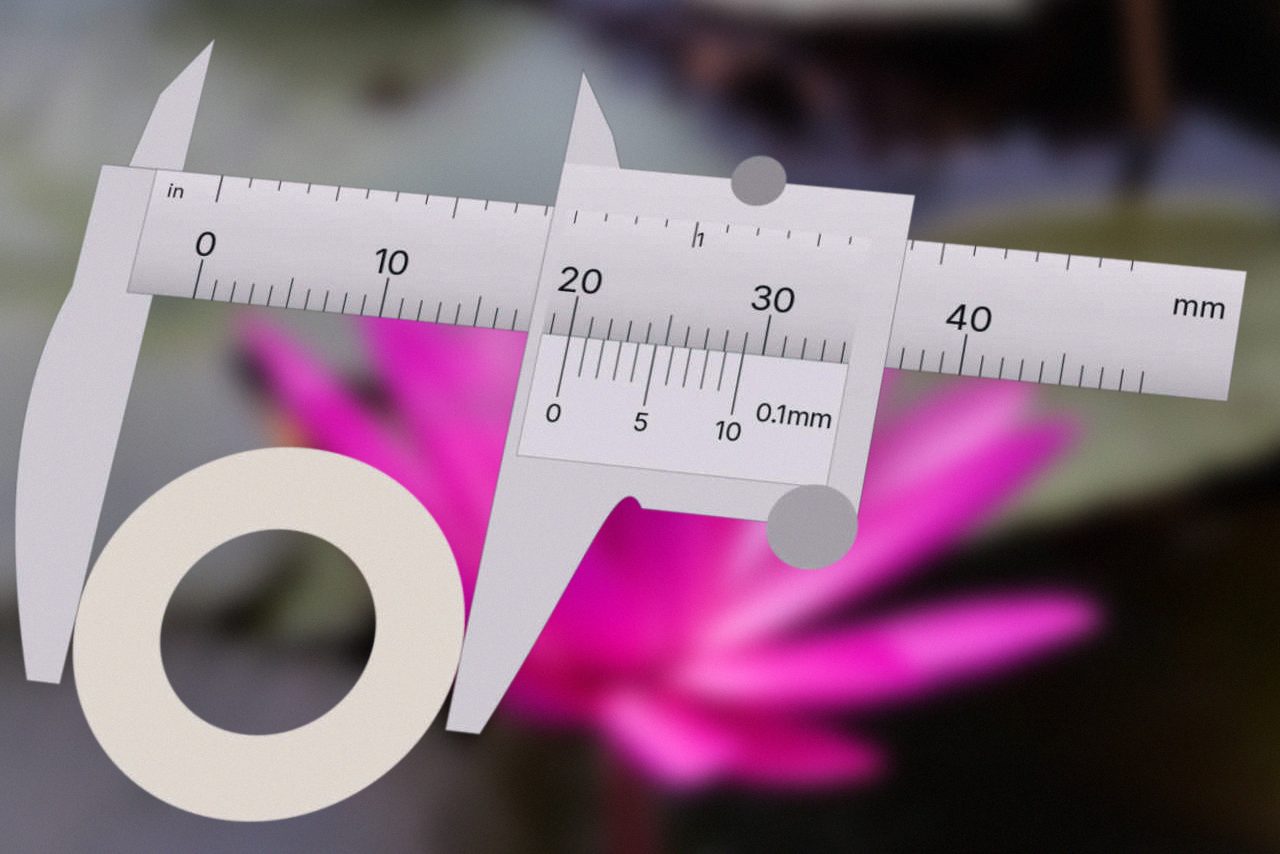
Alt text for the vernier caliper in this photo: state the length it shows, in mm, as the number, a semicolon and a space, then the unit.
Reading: 20.0; mm
